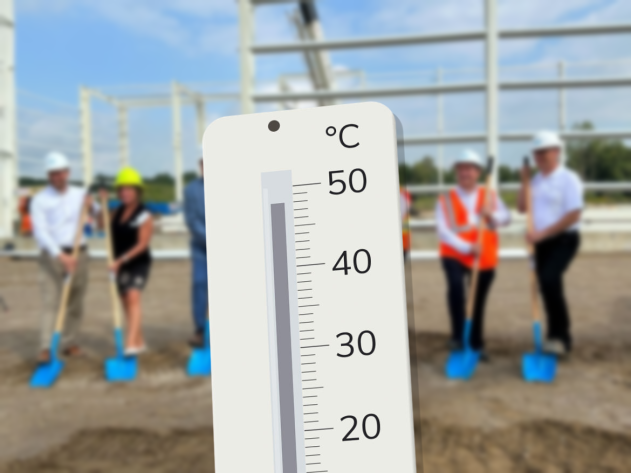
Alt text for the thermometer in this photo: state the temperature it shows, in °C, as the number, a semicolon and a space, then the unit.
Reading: 48; °C
